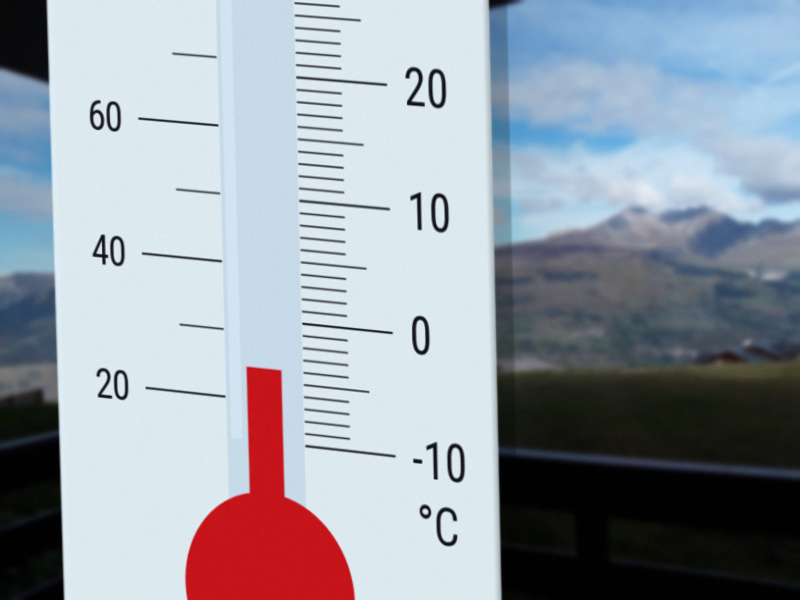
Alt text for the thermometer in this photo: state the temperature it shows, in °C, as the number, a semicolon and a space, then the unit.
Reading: -4; °C
